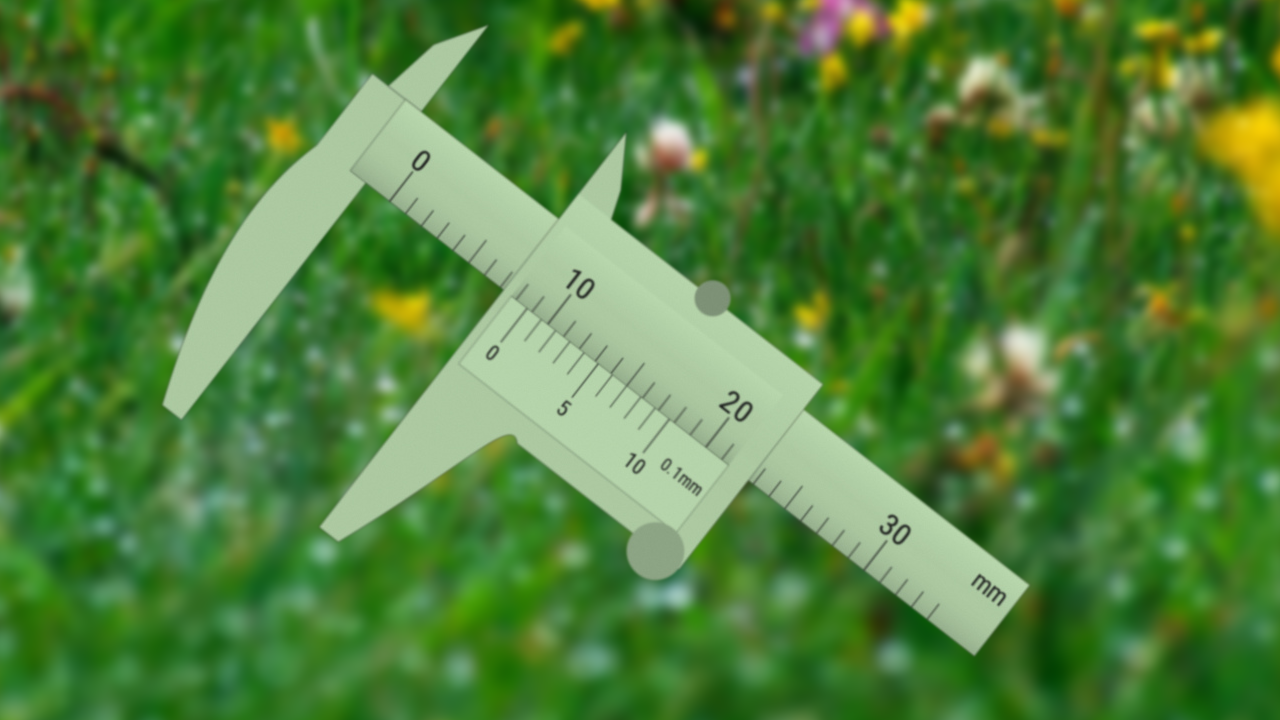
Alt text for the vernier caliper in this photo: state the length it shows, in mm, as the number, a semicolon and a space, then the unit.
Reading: 8.7; mm
